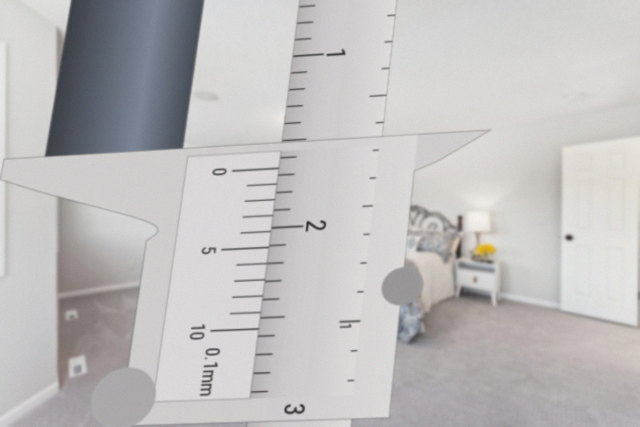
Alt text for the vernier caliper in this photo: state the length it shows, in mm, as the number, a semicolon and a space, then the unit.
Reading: 16.6; mm
